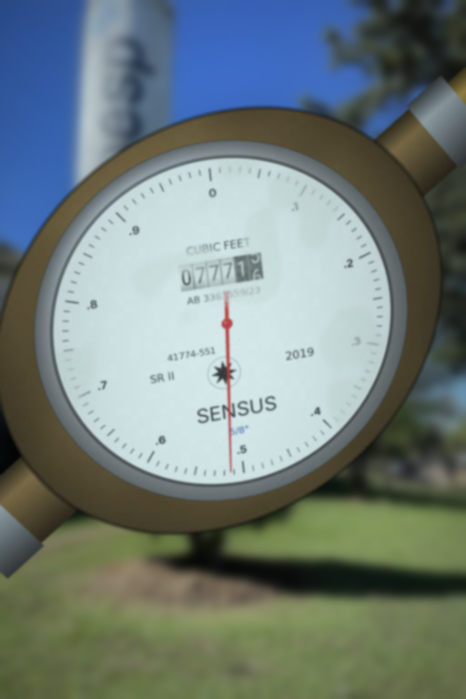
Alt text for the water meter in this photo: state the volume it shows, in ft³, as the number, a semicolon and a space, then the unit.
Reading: 77715.51; ft³
